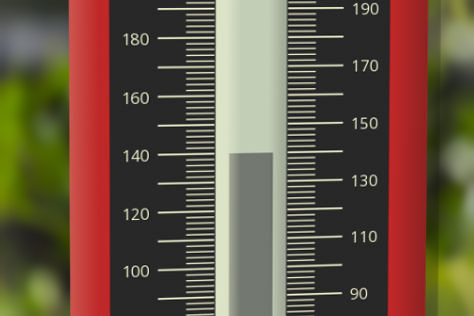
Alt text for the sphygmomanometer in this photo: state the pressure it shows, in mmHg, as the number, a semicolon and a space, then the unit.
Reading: 140; mmHg
